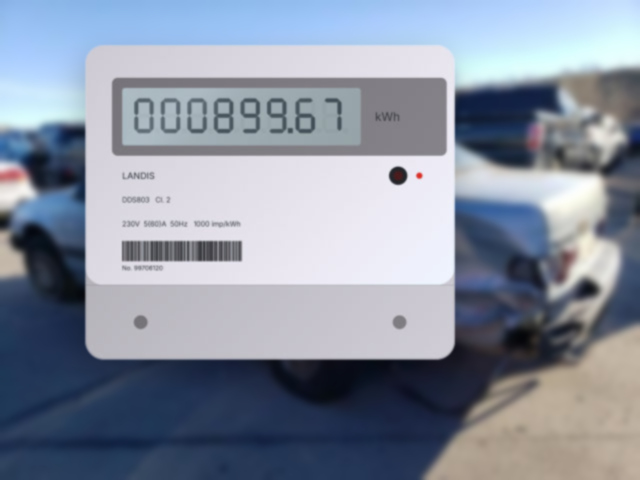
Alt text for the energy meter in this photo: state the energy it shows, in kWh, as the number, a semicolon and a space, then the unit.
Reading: 899.67; kWh
